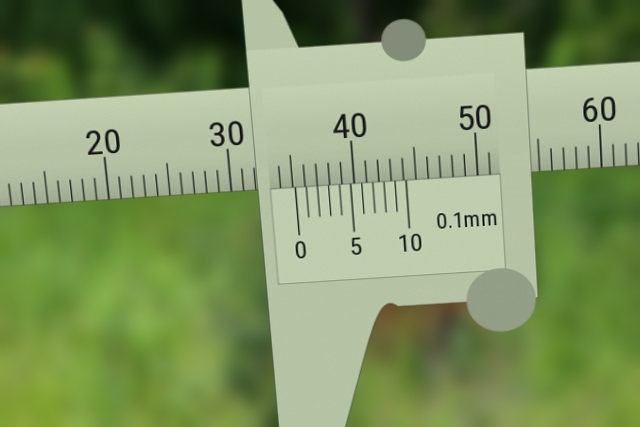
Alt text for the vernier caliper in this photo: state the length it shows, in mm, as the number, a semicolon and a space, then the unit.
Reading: 35.2; mm
